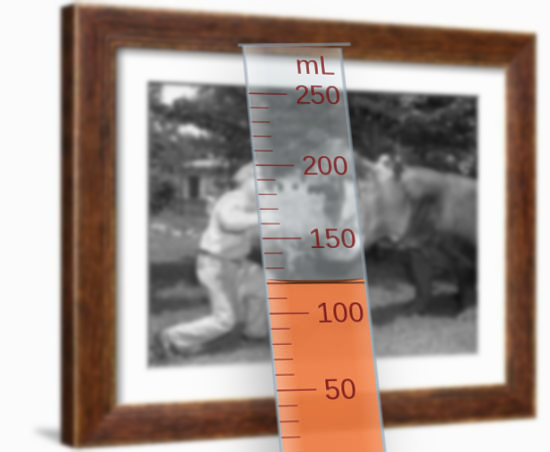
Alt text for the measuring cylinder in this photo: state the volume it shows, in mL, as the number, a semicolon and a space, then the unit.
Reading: 120; mL
